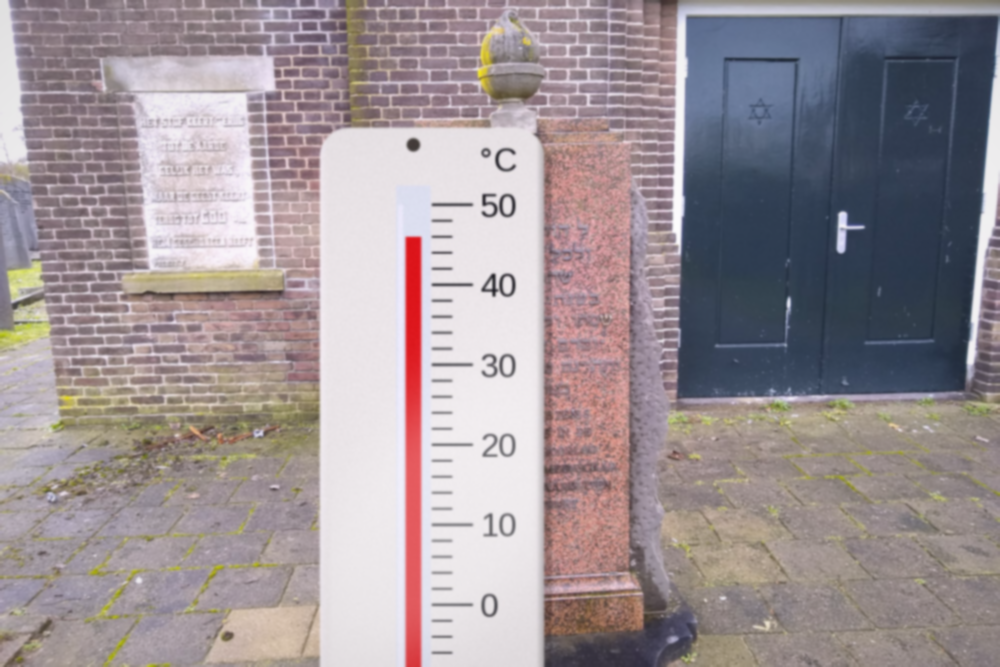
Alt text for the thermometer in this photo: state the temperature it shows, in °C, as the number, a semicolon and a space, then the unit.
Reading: 46; °C
